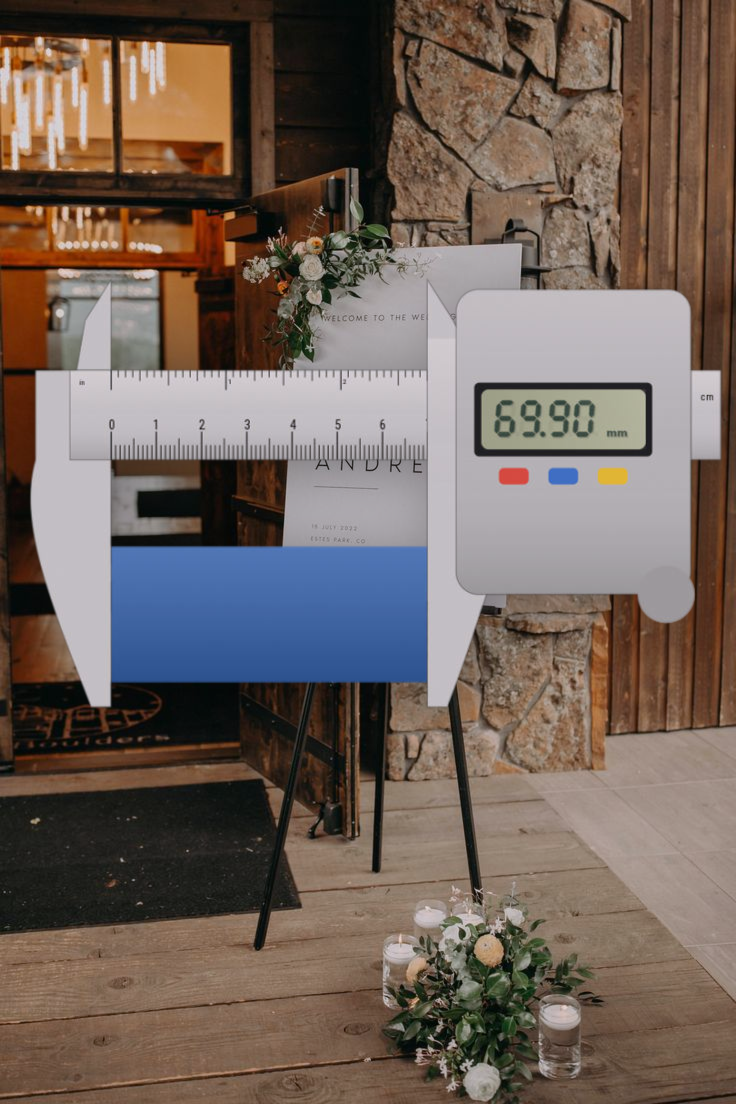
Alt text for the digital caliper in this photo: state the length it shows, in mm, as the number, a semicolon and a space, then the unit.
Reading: 69.90; mm
